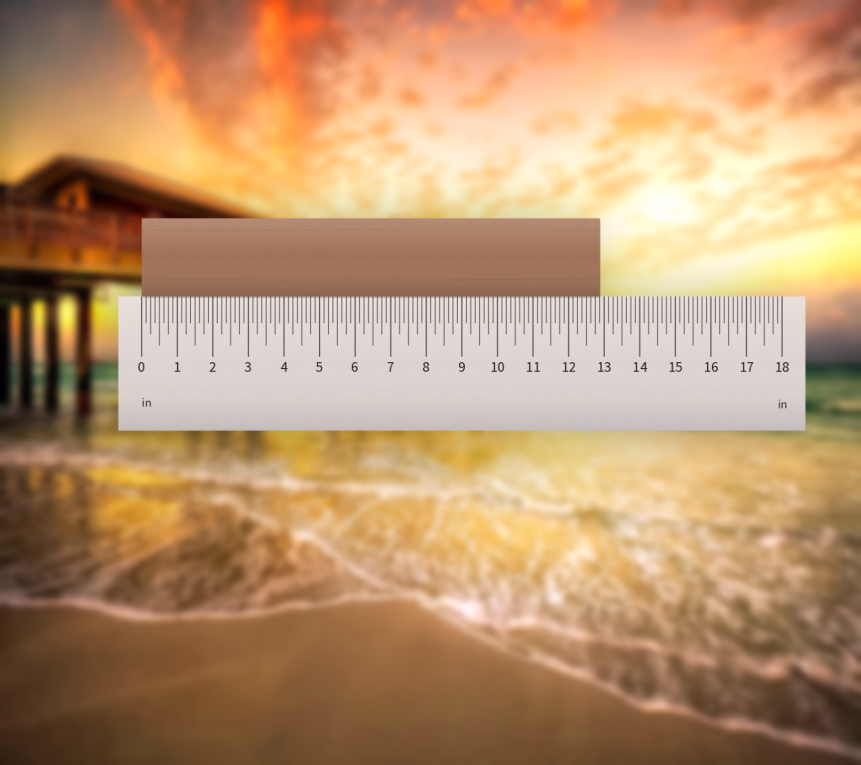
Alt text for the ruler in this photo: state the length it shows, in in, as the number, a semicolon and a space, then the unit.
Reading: 12.875; in
